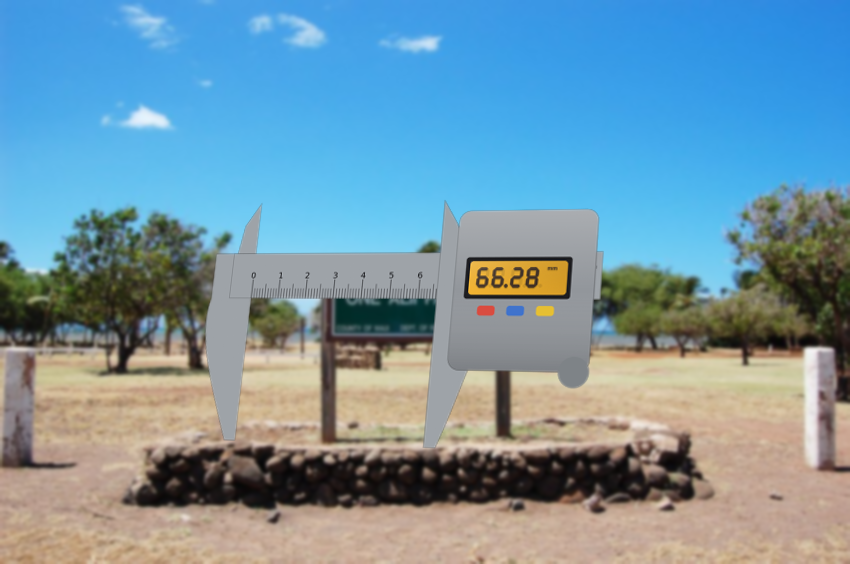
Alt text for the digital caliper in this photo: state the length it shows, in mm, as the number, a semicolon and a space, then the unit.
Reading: 66.28; mm
